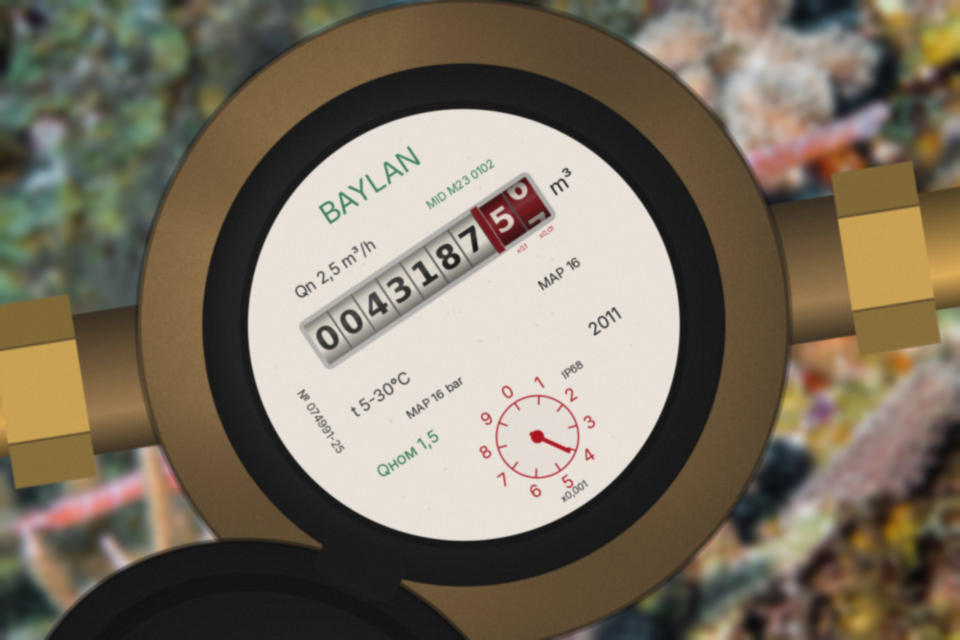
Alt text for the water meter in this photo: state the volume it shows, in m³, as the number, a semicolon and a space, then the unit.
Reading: 43187.564; m³
